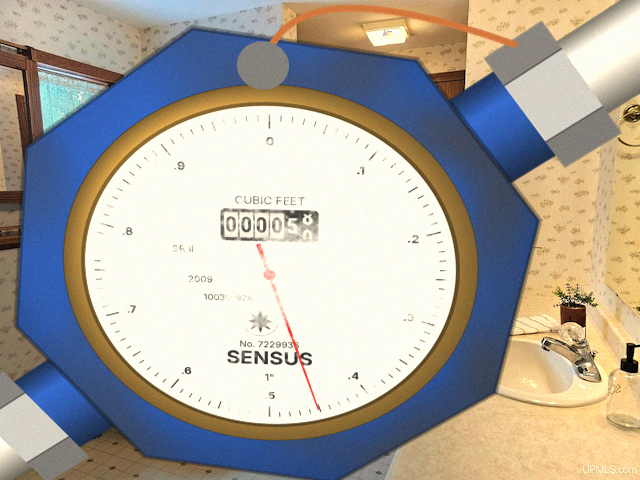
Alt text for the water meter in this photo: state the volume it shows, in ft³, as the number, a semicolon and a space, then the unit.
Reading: 58.45; ft³
